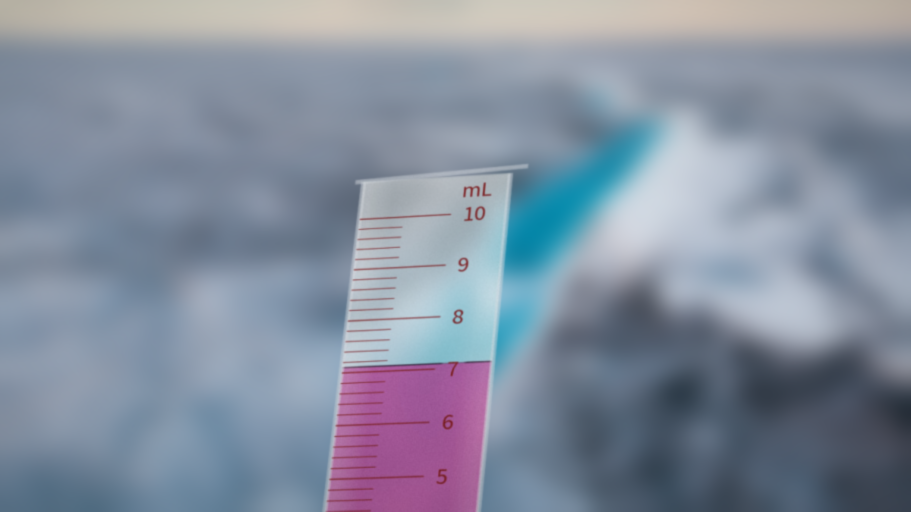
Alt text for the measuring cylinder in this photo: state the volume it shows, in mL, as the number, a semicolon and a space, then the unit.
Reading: 7.1; mL
